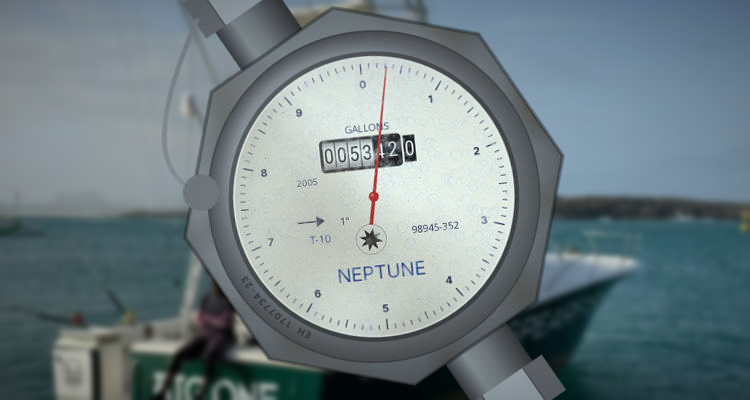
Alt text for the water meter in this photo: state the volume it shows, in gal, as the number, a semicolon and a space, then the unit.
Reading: 53420.3; gal
